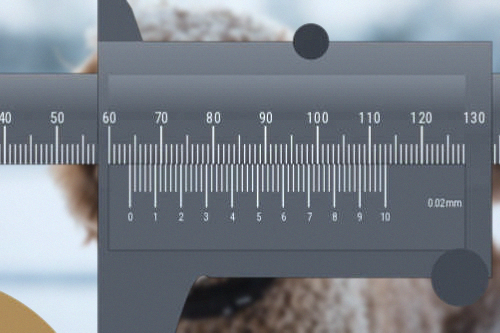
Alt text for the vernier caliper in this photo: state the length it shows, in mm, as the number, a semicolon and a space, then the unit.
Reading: 64.0; mm
